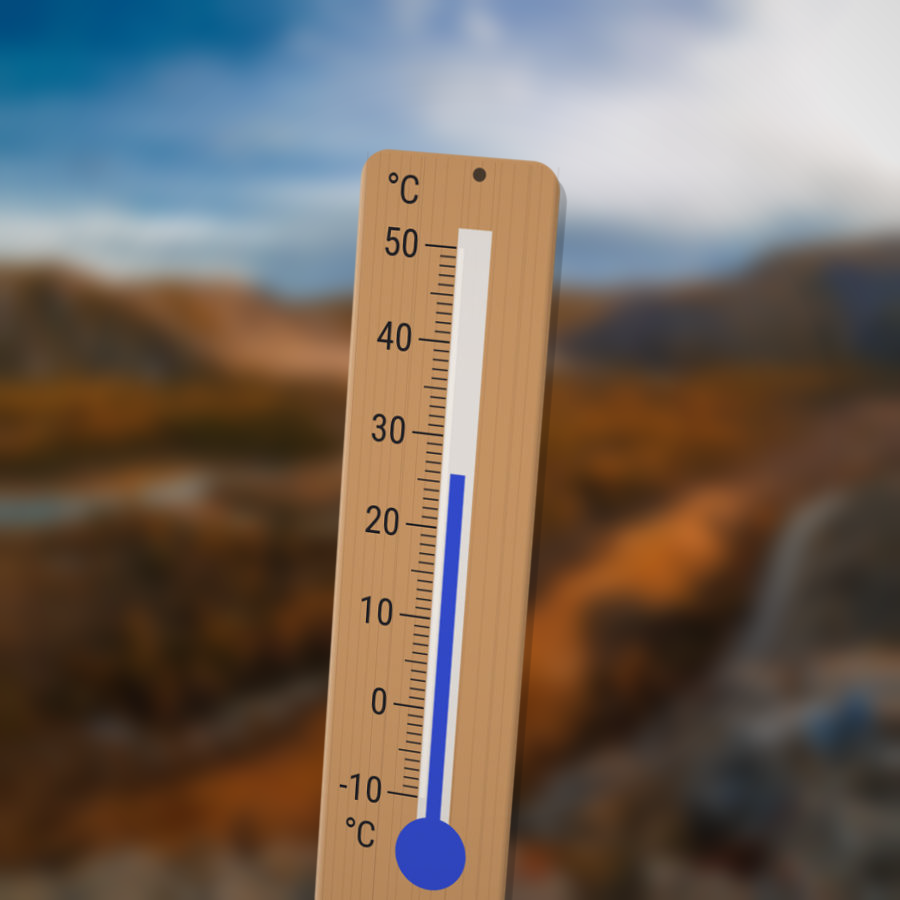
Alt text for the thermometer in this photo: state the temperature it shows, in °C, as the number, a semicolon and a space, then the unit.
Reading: 26; °C
